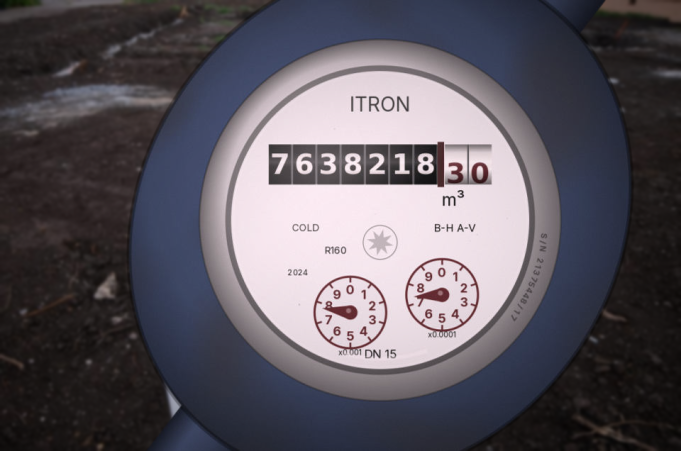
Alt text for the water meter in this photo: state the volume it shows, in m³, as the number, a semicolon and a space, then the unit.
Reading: 7638218.2977; m³
